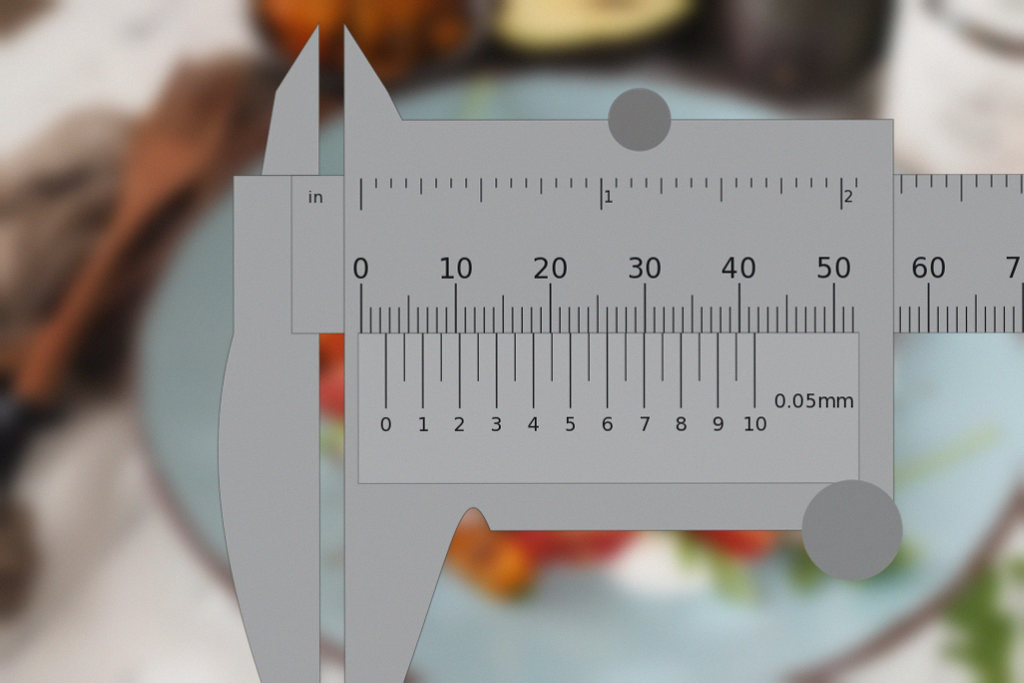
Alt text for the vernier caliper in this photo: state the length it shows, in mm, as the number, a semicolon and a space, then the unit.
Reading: 2.6; mm
